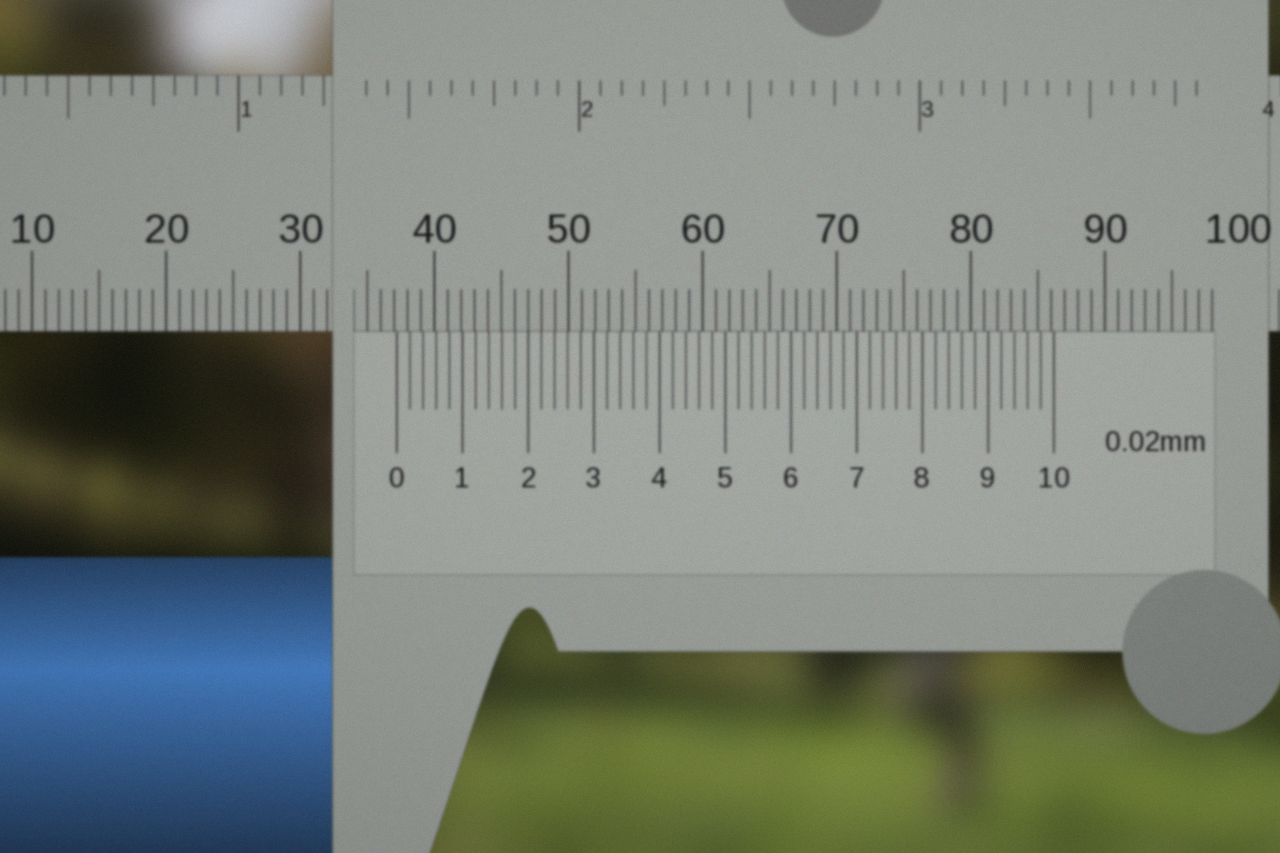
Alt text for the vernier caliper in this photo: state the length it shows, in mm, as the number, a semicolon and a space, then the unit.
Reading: 37.2; mm
